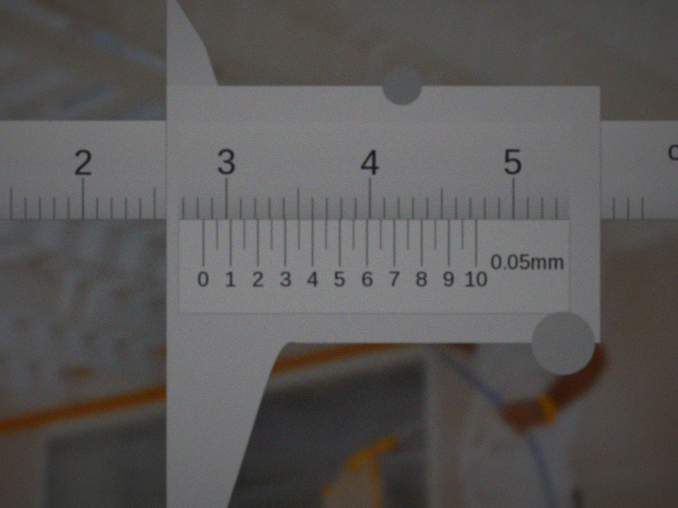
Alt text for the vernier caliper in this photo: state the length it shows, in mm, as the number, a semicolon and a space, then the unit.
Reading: 28.4; mm
